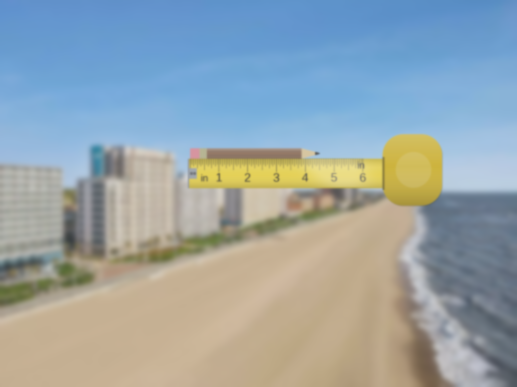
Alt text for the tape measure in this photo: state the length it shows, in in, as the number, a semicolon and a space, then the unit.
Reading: 4.5; in
